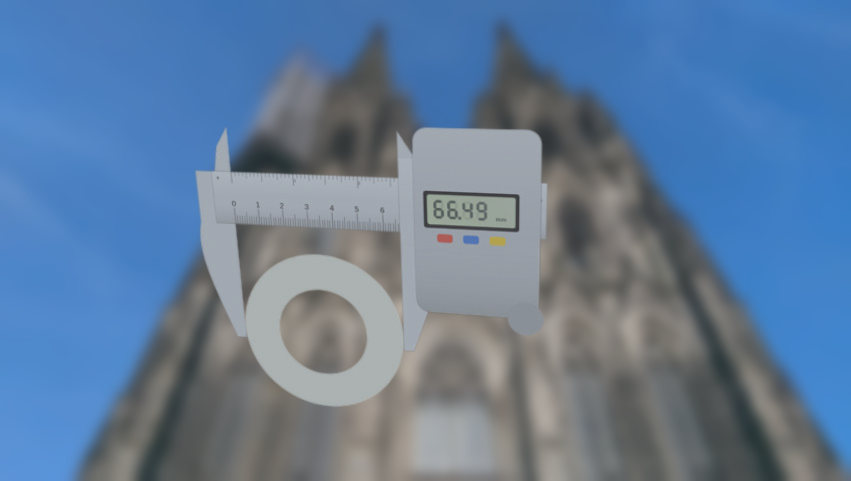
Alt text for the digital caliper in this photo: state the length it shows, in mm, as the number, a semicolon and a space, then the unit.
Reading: 66.49; mm
